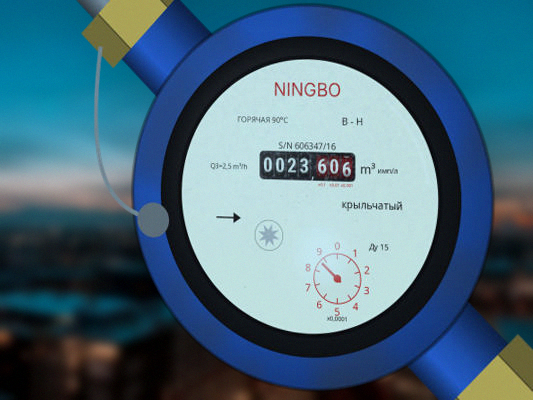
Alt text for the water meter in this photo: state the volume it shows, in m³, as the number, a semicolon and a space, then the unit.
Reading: 23.6058; m³
